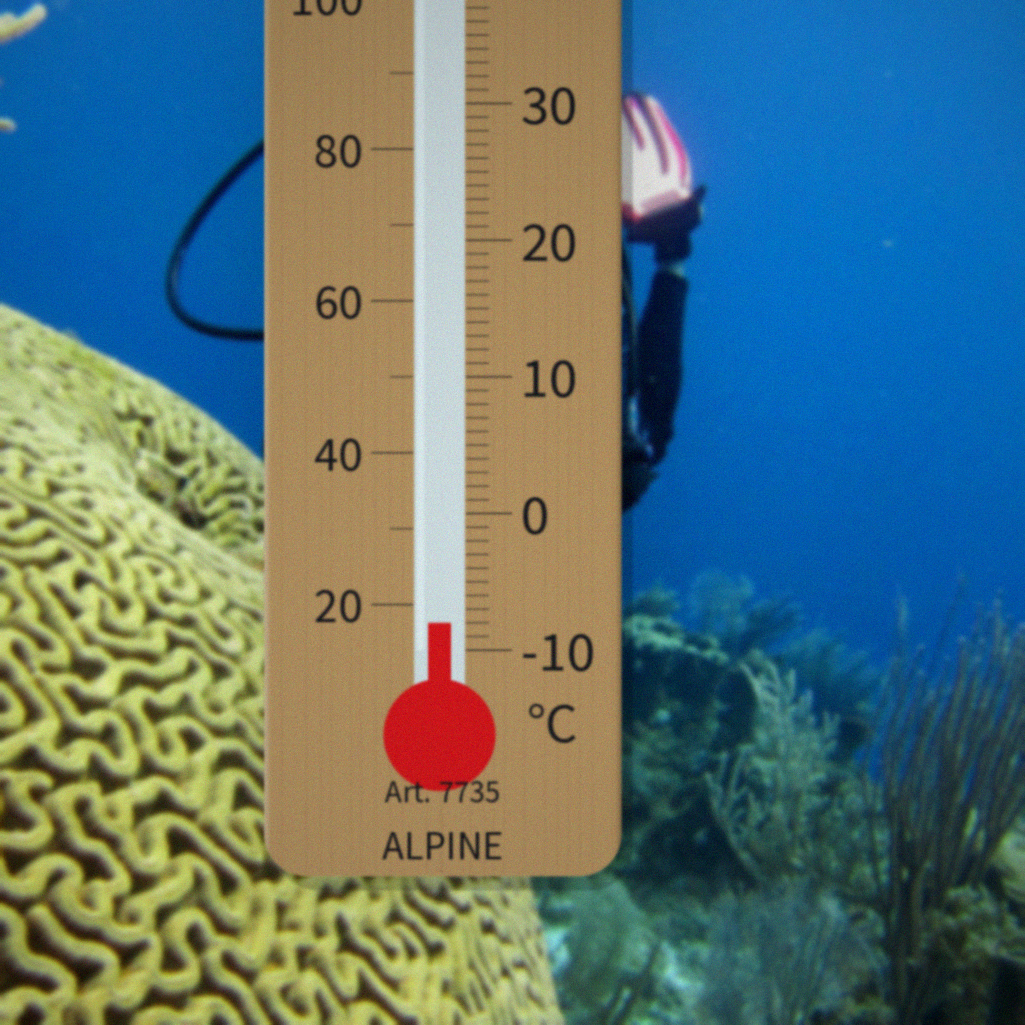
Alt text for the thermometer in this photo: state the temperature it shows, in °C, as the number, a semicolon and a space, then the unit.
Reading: -8; °C
